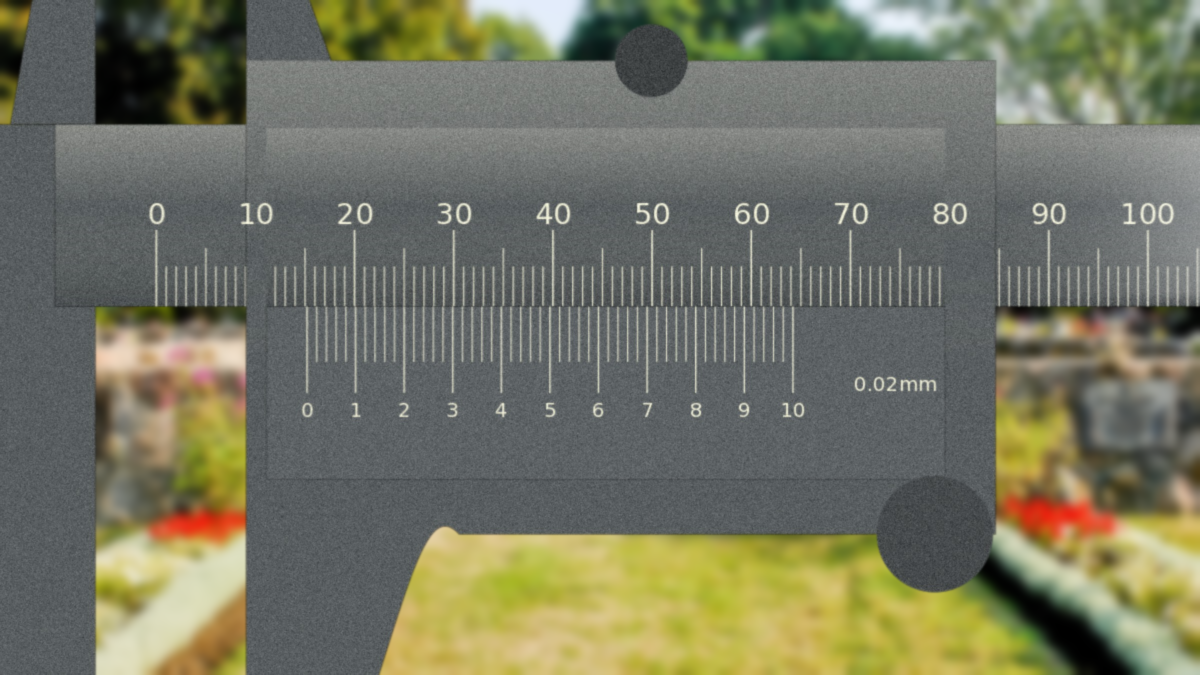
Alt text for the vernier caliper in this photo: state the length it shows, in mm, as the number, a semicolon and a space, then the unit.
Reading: 15.2; mm
